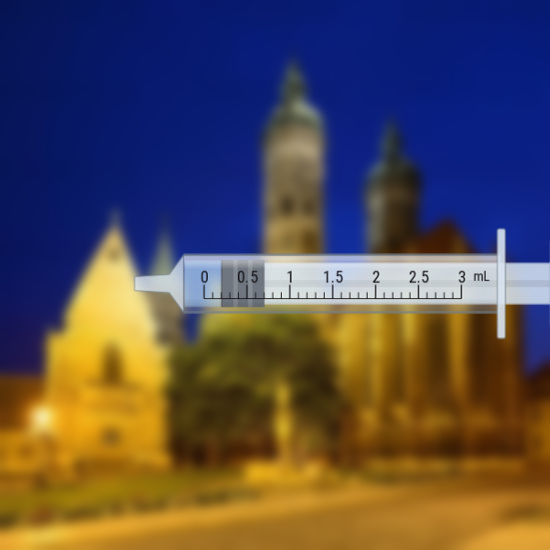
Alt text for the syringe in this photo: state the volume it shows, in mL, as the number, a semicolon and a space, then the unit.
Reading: 0.2; mL
